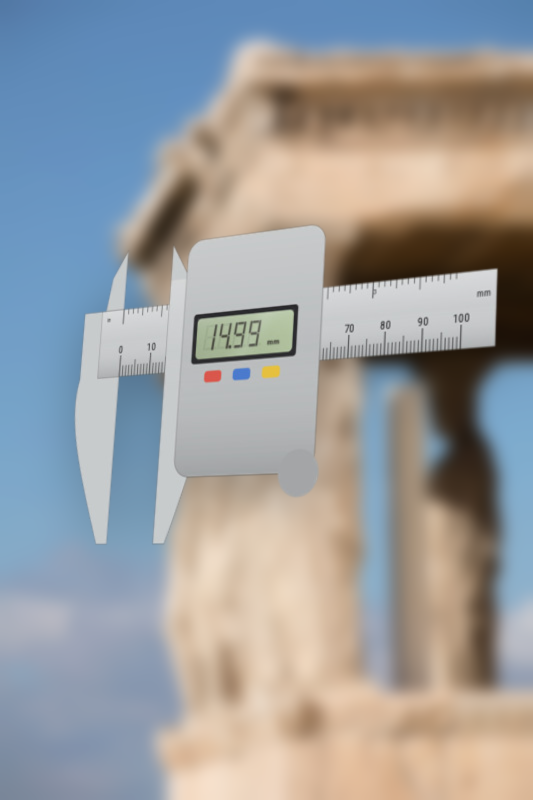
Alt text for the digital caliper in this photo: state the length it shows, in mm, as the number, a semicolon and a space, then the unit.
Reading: 14.99; mm
